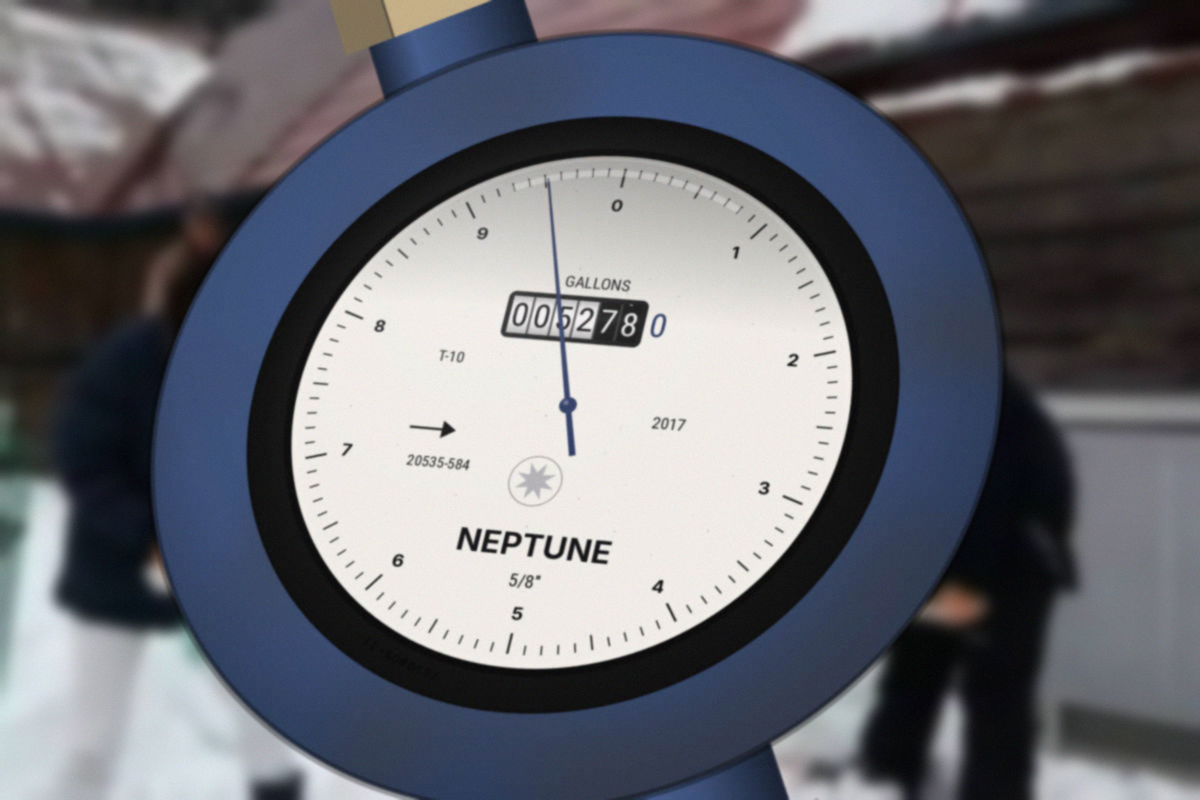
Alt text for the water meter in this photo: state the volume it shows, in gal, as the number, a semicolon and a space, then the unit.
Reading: 52779.5; gal
